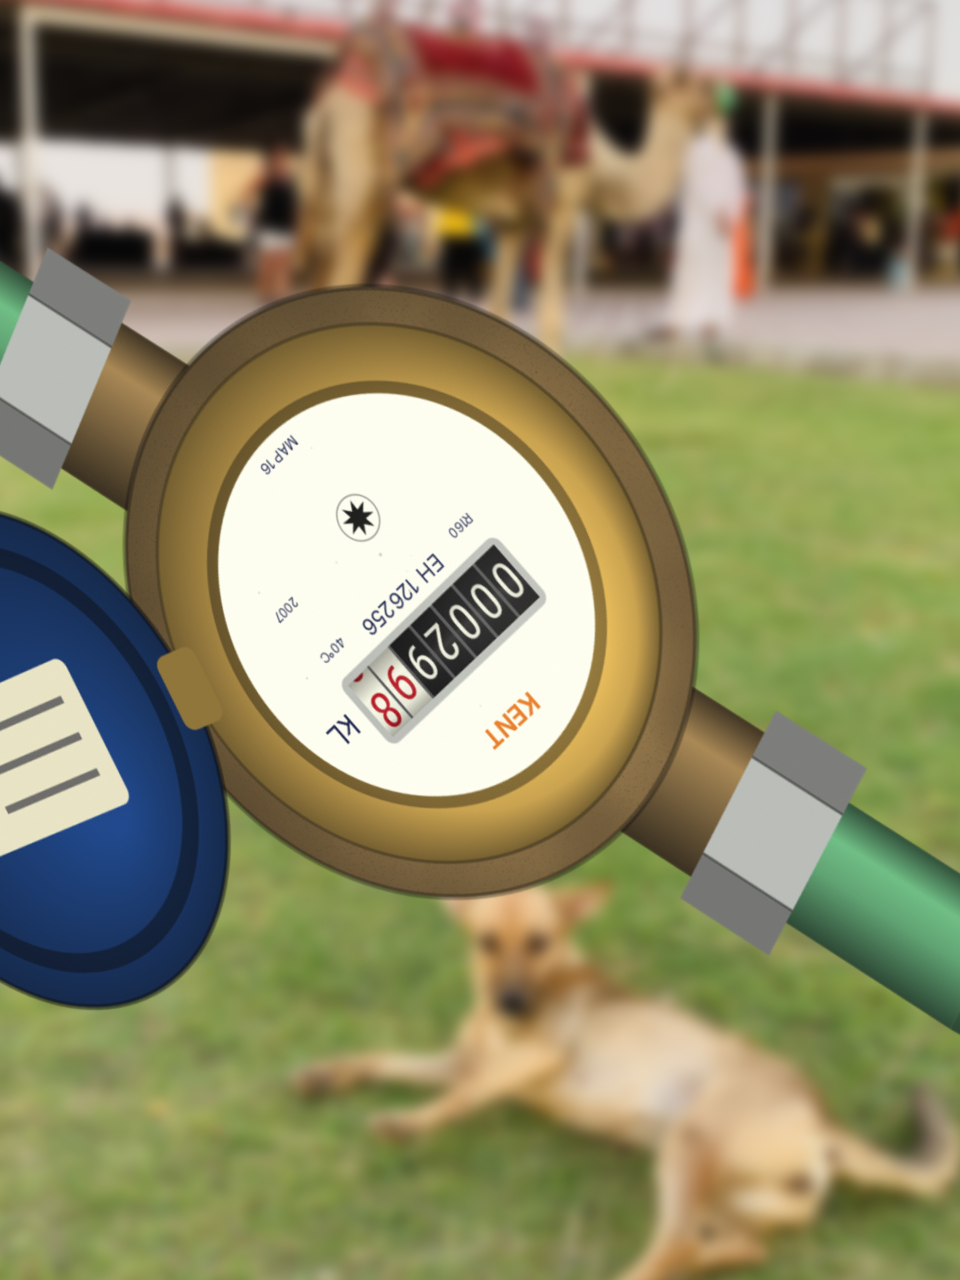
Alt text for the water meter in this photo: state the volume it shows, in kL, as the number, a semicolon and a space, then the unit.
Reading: 29.98; kL
